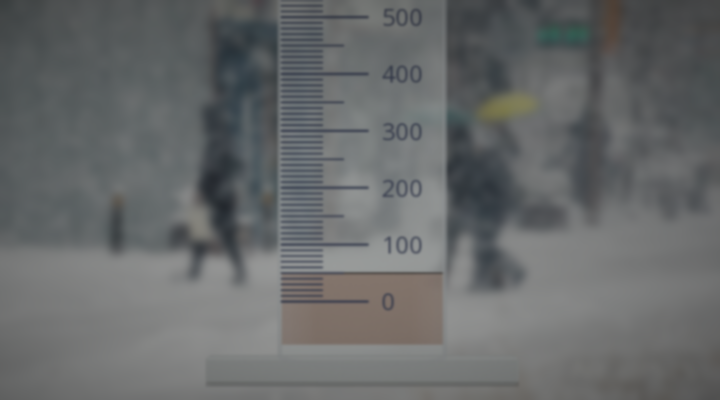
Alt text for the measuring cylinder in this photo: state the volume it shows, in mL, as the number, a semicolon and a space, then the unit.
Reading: 50; mL
